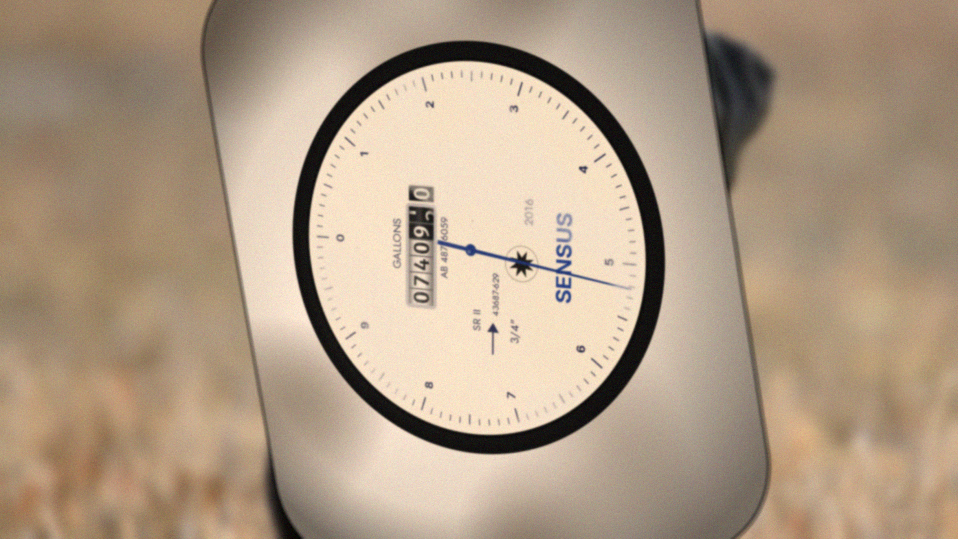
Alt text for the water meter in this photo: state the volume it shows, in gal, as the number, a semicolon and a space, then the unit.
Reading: 740915.2; gal
